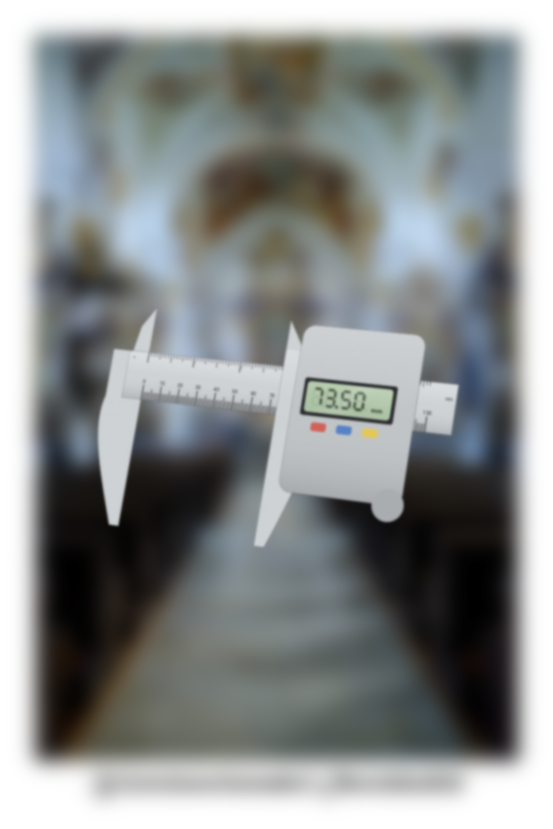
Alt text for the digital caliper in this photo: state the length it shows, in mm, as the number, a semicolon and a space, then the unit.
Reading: 73.50; mm
